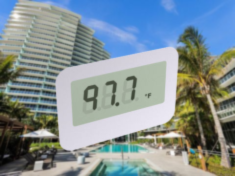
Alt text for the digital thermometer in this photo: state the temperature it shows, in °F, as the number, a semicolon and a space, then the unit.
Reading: 97.7; °F
